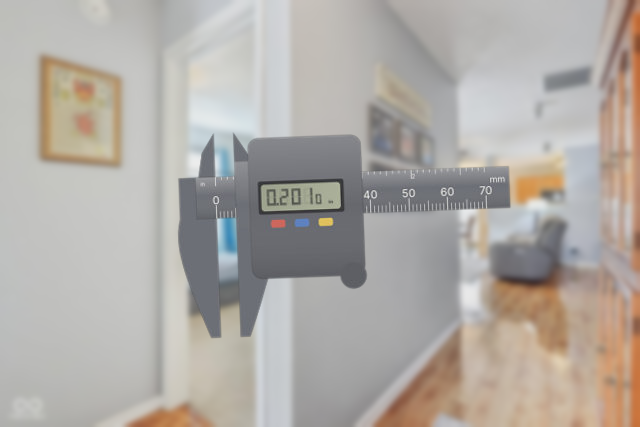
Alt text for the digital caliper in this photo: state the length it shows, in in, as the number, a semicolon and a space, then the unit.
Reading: 0.2010; in
